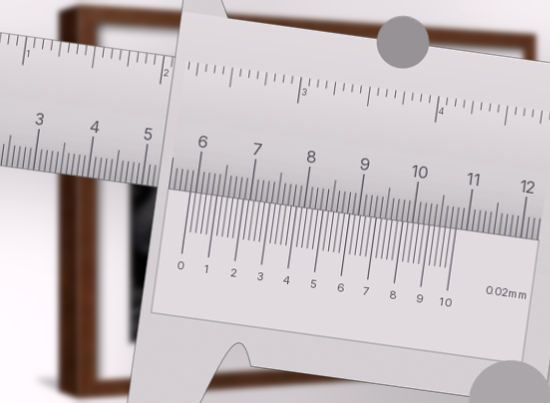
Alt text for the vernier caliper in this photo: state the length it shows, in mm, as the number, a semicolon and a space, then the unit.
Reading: 59.0; mm
